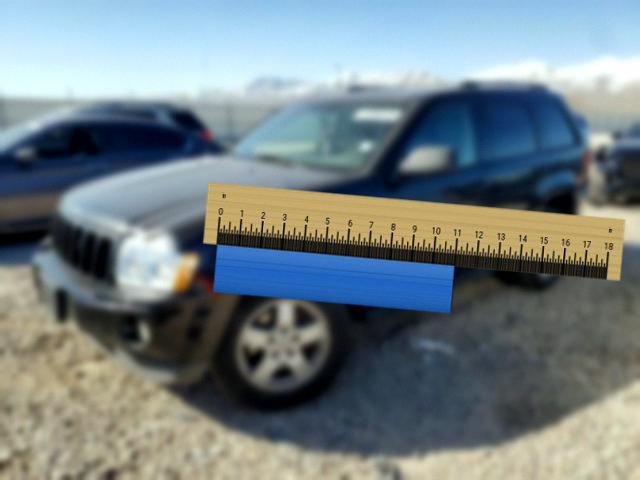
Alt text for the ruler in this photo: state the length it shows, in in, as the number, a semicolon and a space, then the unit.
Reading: 11; in
